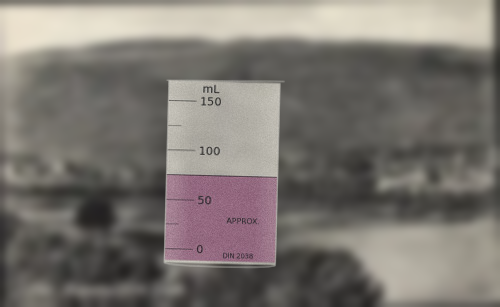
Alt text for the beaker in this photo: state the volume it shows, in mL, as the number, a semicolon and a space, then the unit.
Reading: 75; mL
